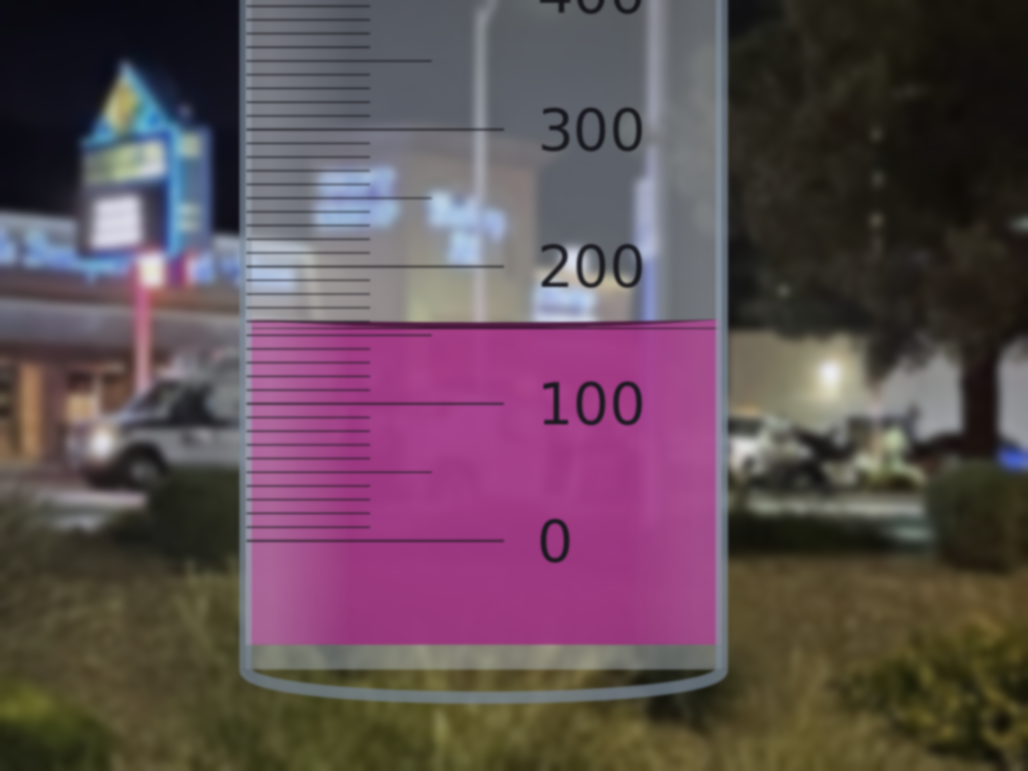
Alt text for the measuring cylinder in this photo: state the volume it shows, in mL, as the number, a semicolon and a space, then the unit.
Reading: 155; mL
